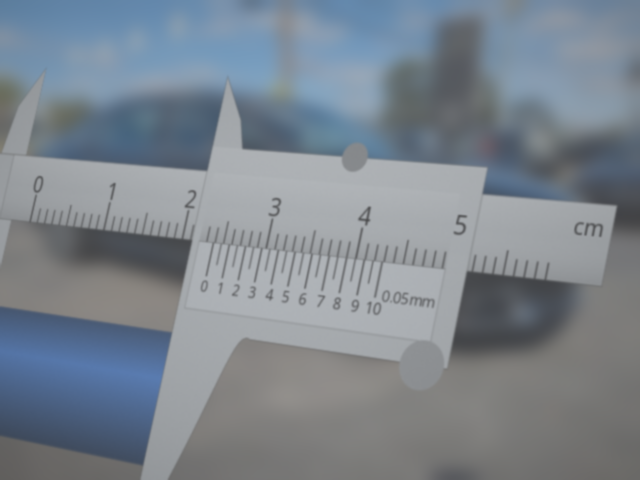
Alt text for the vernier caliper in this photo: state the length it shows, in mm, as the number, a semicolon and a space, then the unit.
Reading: 23.8; mm
